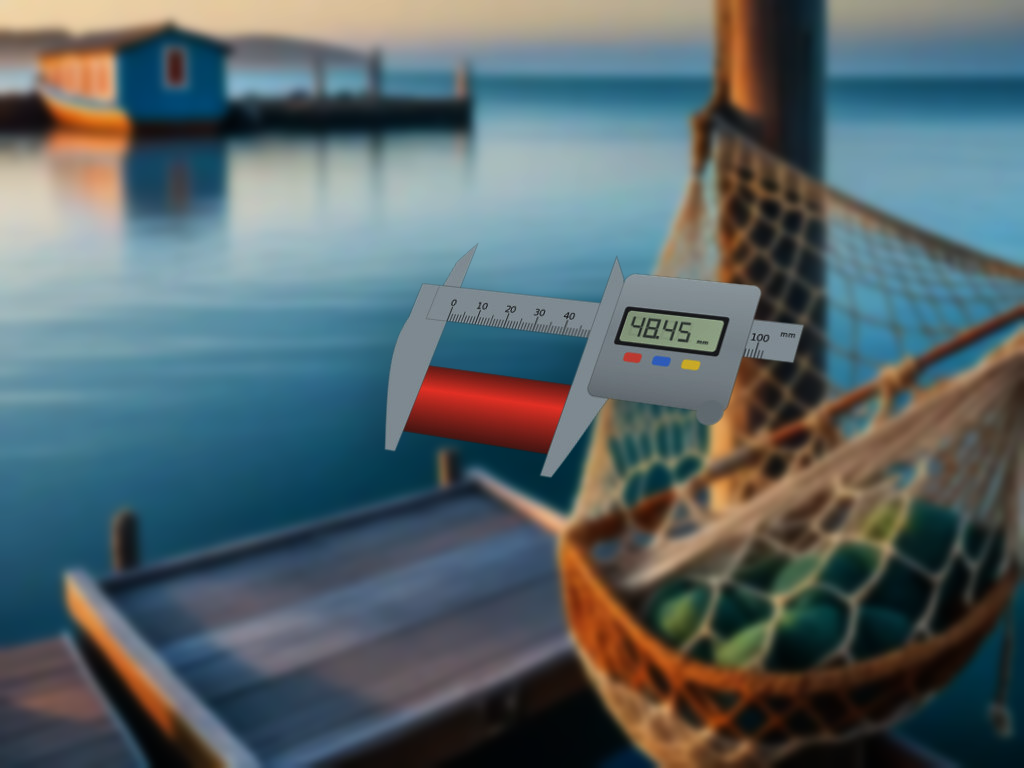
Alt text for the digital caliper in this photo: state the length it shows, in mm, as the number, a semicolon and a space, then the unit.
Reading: 48.45; mm
